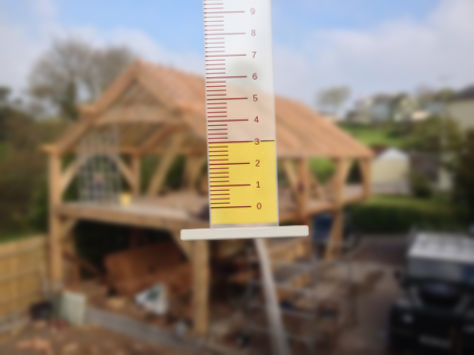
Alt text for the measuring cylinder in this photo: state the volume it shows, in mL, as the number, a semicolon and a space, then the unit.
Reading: 3; mL
